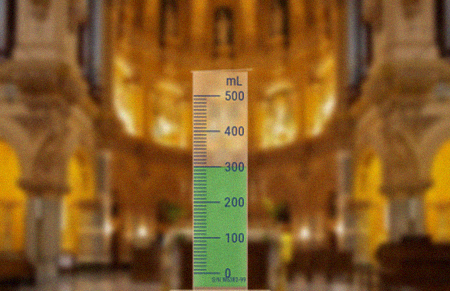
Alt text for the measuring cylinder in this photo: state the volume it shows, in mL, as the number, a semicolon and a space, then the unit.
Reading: 300; mL
